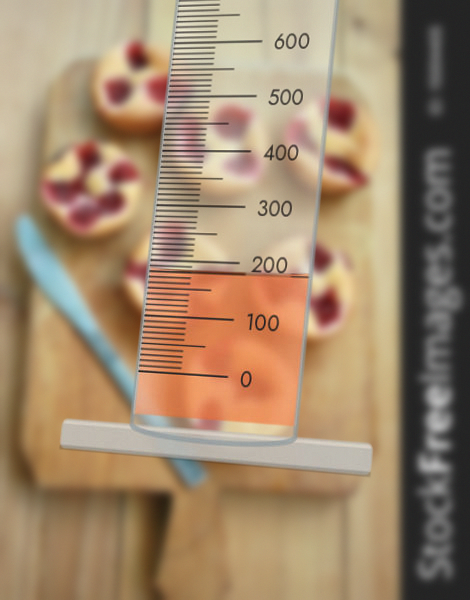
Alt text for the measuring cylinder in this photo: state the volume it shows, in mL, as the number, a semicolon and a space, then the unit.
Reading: 180; mL
